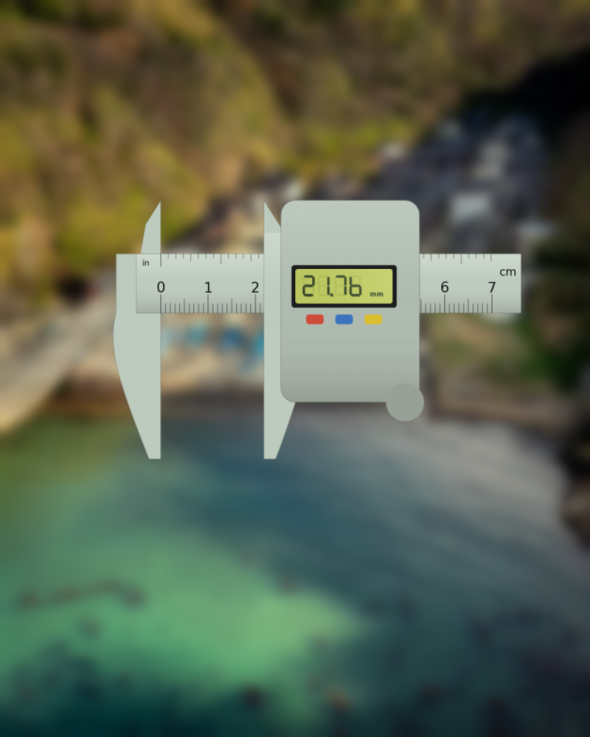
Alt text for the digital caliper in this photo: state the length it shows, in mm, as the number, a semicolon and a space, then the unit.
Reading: 21.76; mm
